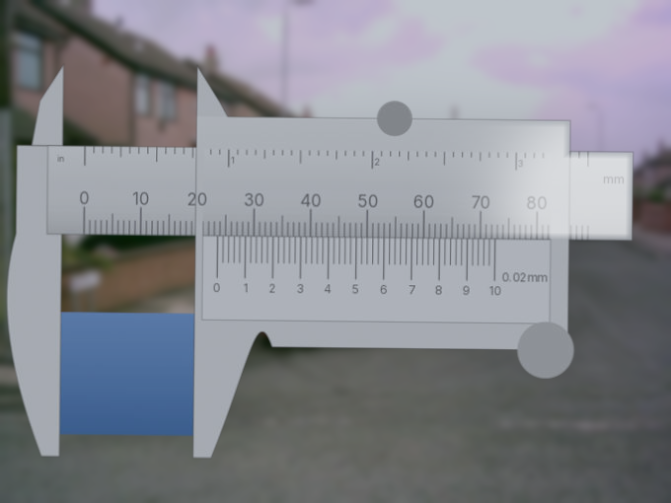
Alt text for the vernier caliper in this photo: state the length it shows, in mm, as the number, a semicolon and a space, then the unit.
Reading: 23.6; mm
